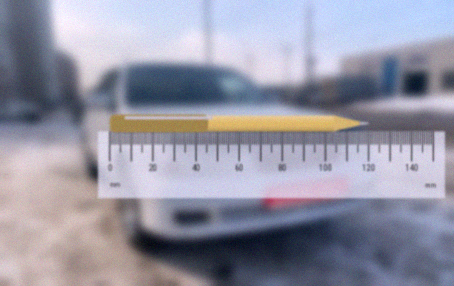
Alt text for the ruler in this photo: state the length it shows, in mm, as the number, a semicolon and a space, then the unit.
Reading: 120; mm
